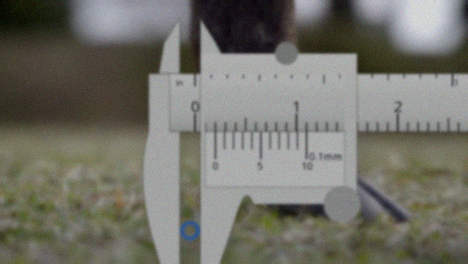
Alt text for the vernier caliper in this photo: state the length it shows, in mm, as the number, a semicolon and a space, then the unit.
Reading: 2.0; mm
